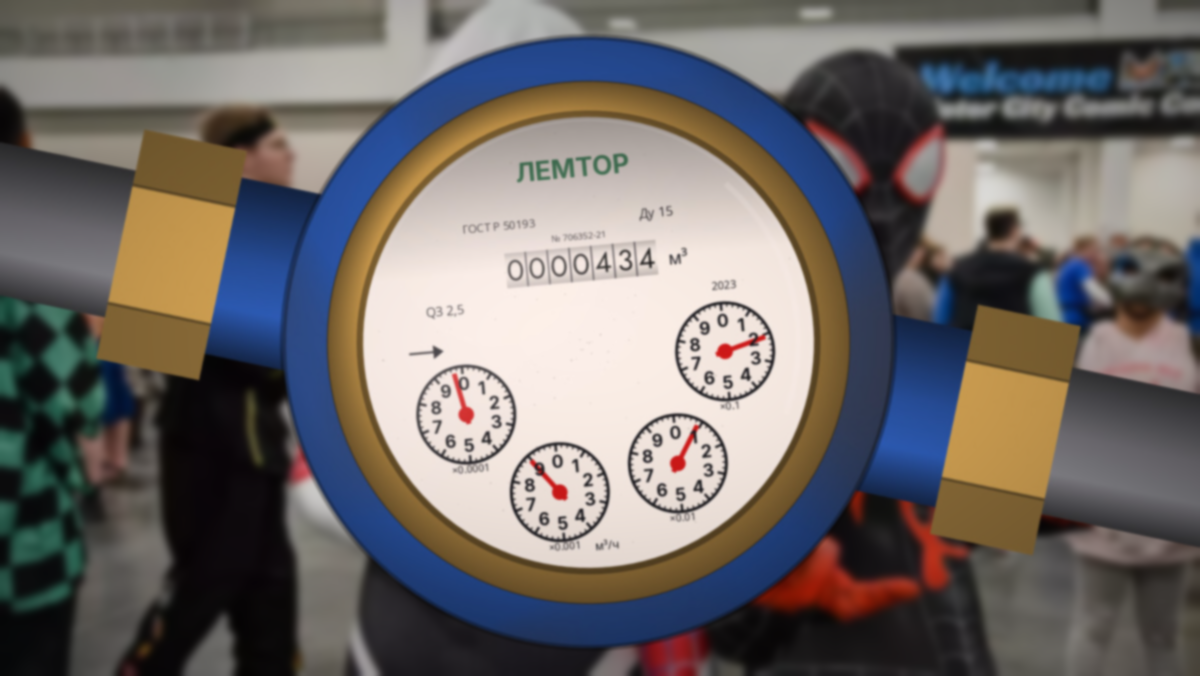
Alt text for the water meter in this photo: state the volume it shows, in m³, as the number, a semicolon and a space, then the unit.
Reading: 434.2089; m³
